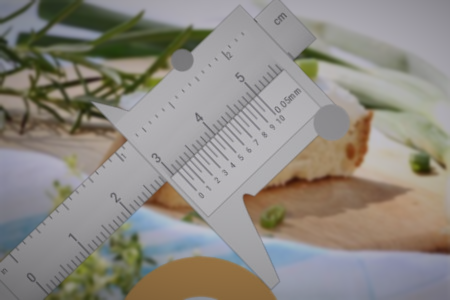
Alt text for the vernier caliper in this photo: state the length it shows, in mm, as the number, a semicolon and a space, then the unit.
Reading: 31.0; mm
